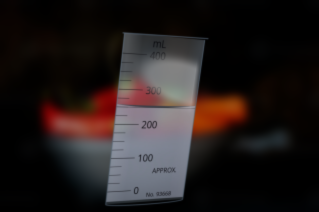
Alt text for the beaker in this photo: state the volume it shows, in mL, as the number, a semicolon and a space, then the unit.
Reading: 250; mL
